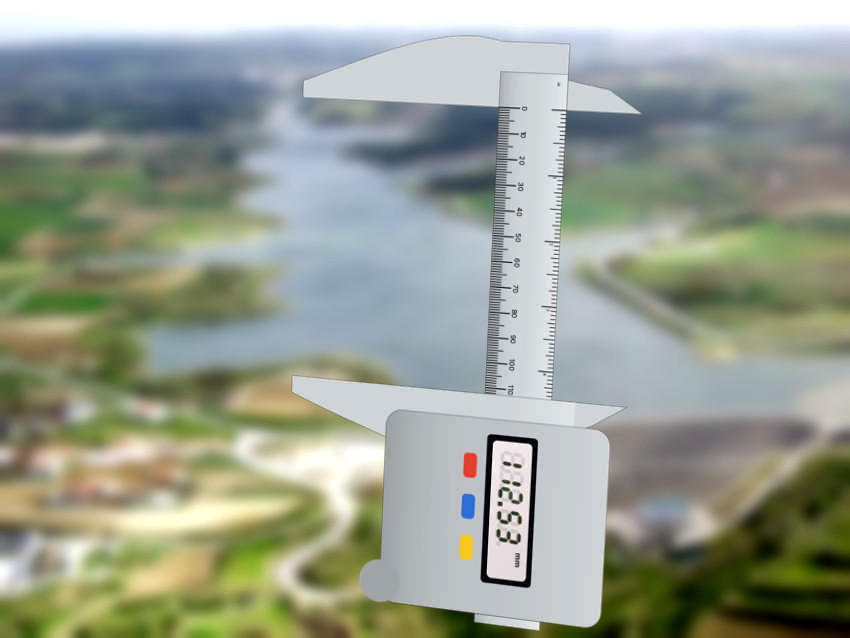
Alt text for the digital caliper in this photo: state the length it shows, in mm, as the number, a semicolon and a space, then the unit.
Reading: 112.53; mm
